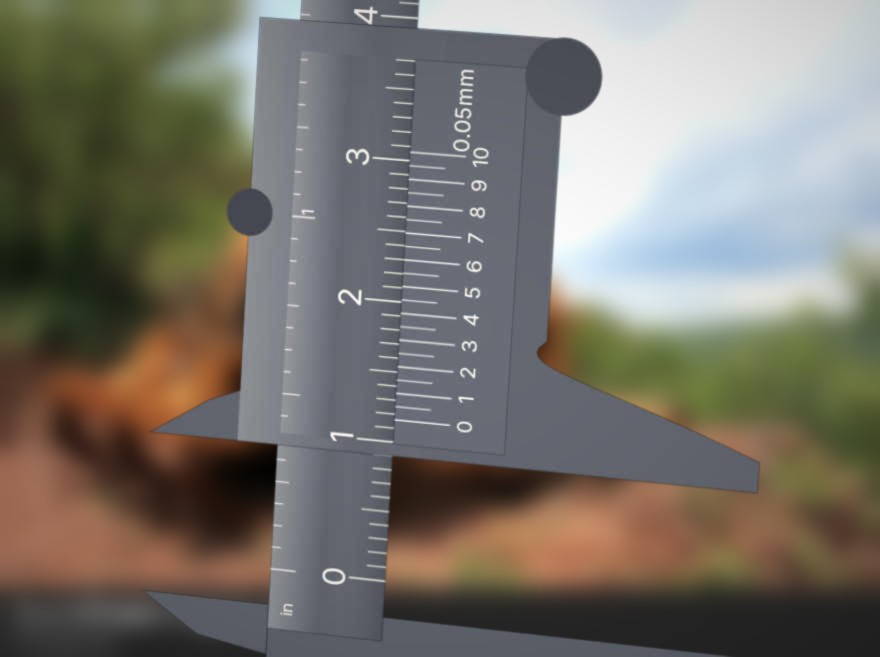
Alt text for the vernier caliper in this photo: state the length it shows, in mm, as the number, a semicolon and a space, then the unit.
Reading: 11.6; mm
